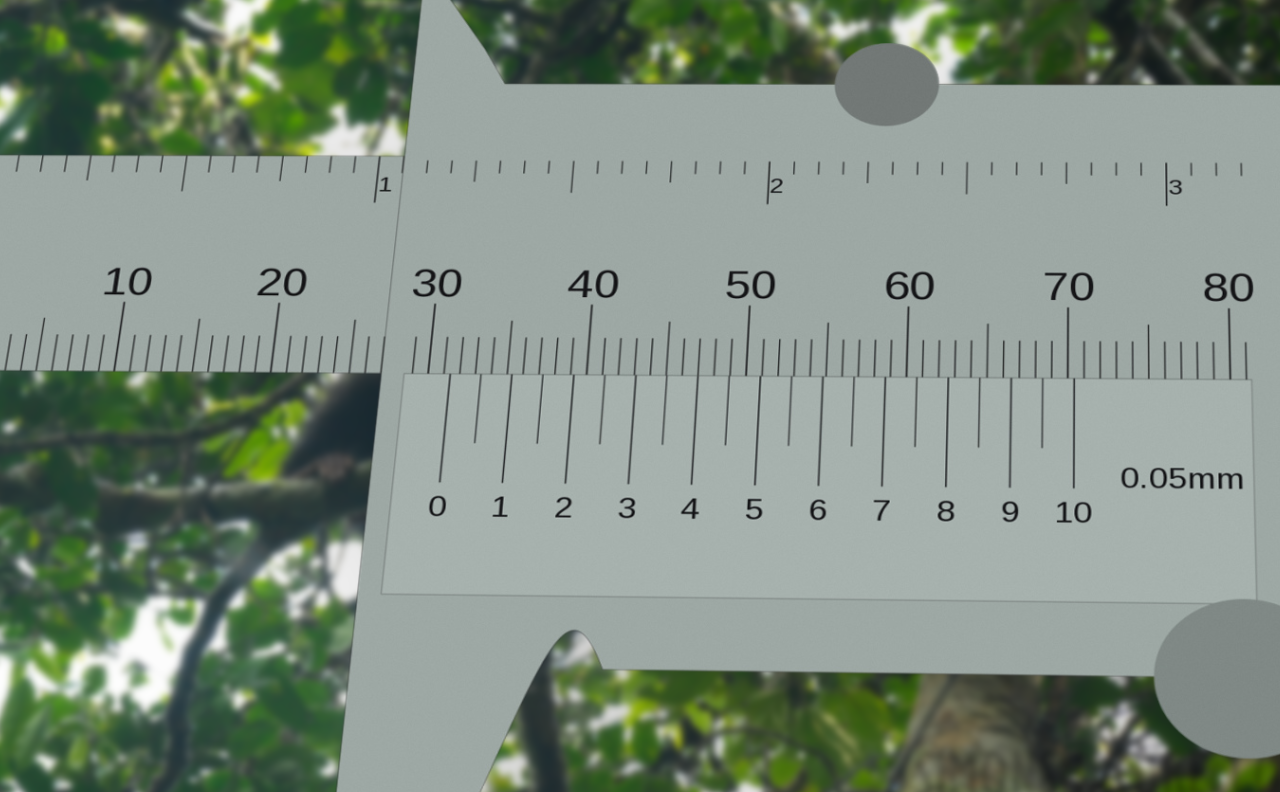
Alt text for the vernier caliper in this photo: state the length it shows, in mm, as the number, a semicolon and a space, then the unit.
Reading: 31.4; mm
